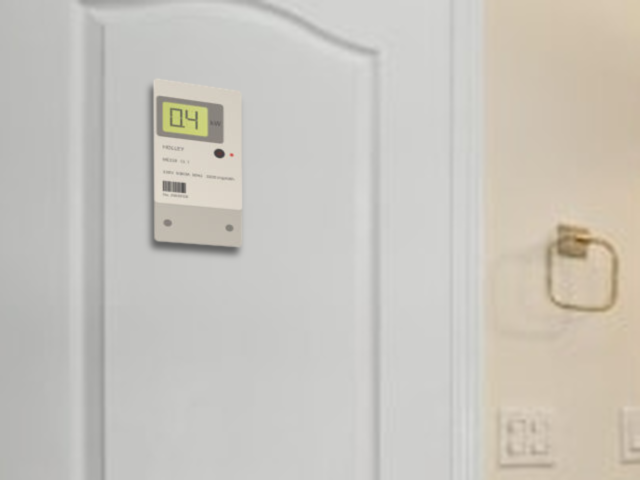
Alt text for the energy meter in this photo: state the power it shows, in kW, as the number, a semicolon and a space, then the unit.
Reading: 0.4; kW
